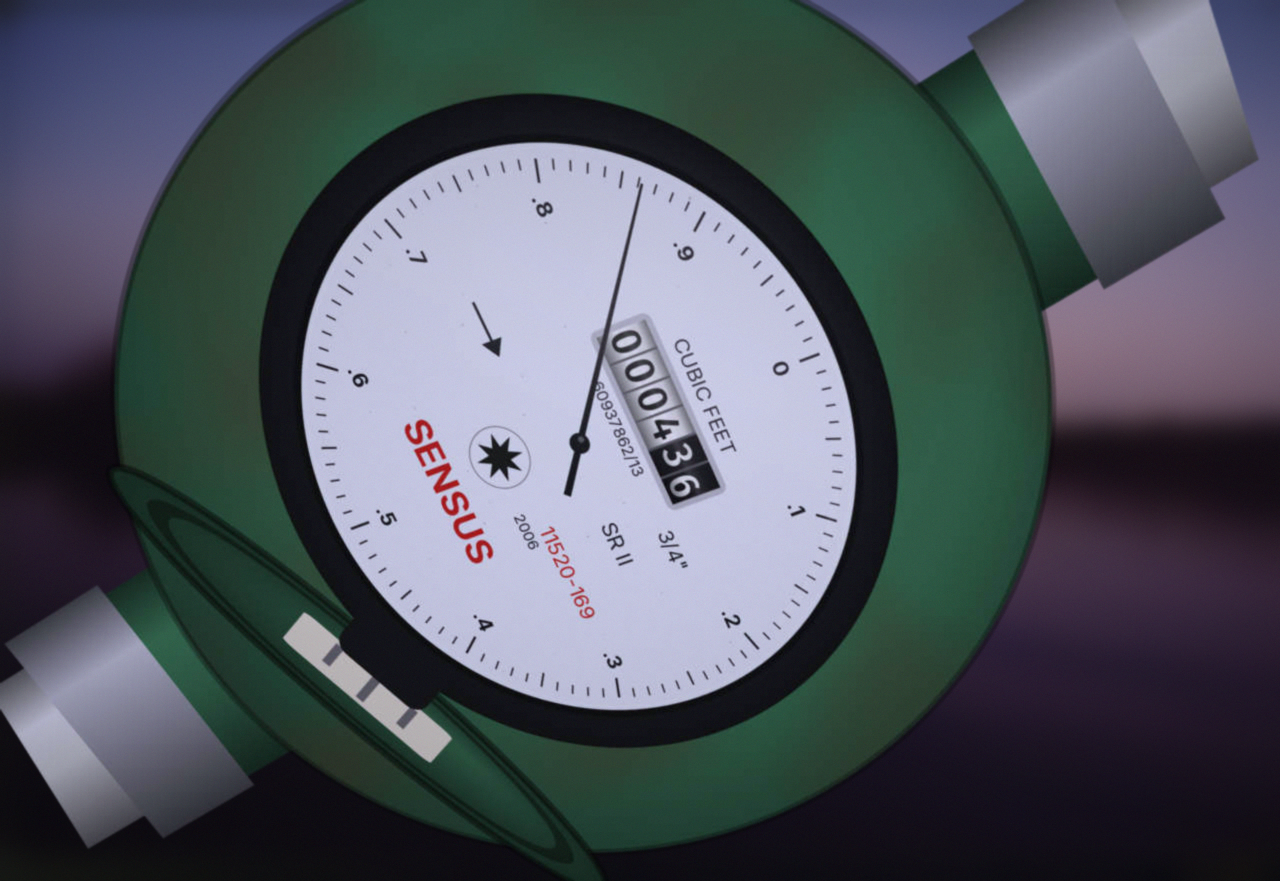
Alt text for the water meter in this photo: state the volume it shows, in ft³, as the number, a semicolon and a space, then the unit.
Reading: 435.86; ft³
